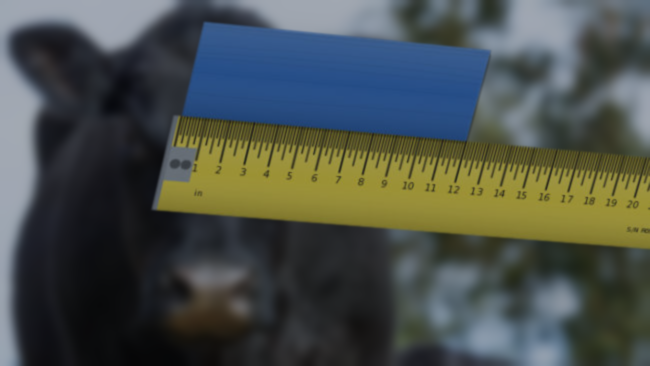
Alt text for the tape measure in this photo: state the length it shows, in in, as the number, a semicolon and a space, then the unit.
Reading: 12; in
